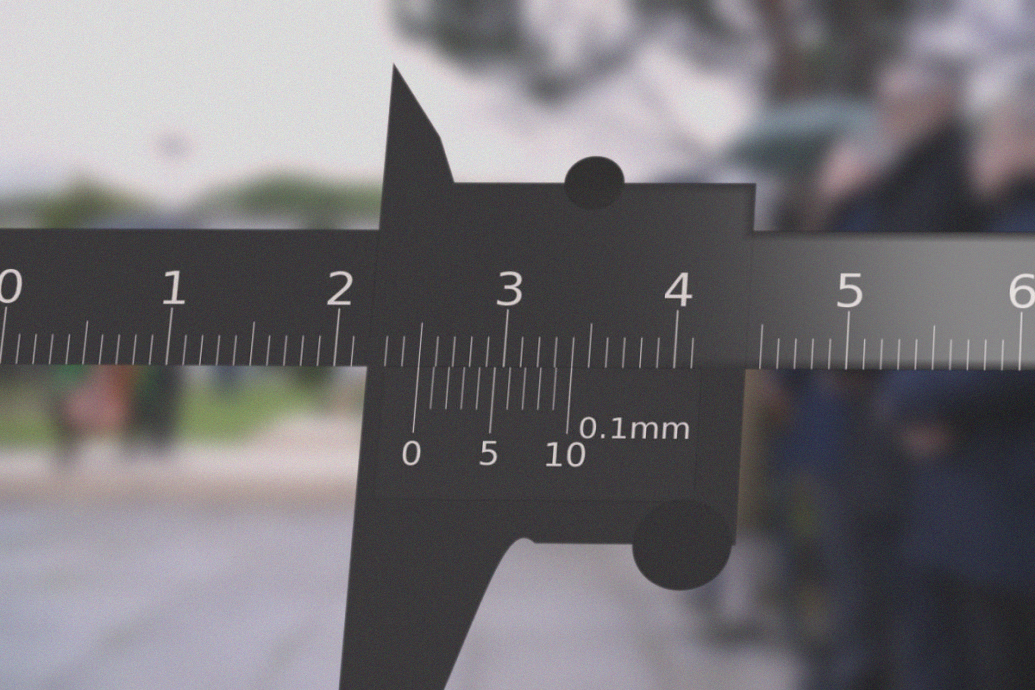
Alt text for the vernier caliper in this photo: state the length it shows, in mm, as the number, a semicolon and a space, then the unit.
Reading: 25.0; mm
